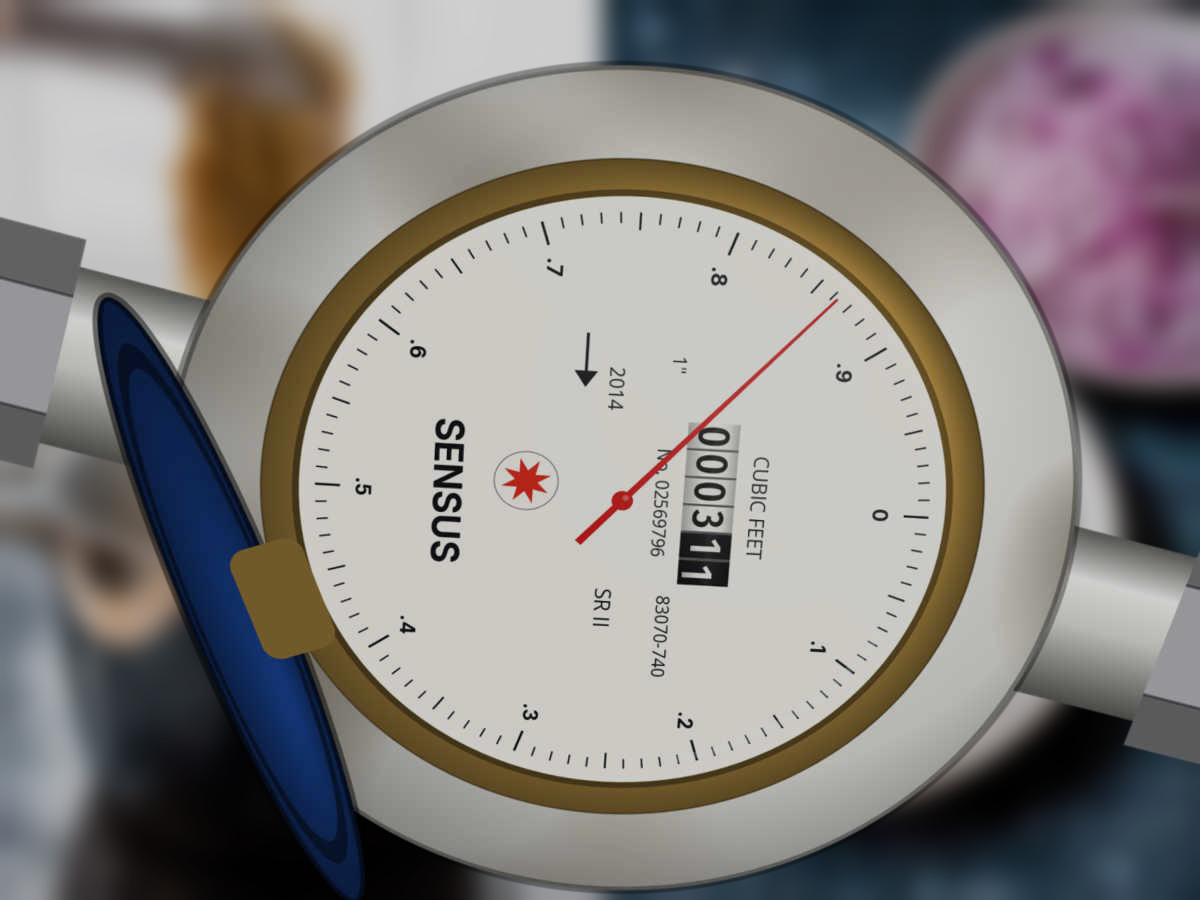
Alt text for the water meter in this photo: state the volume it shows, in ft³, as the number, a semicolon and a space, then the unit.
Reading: 310.86; ft³
